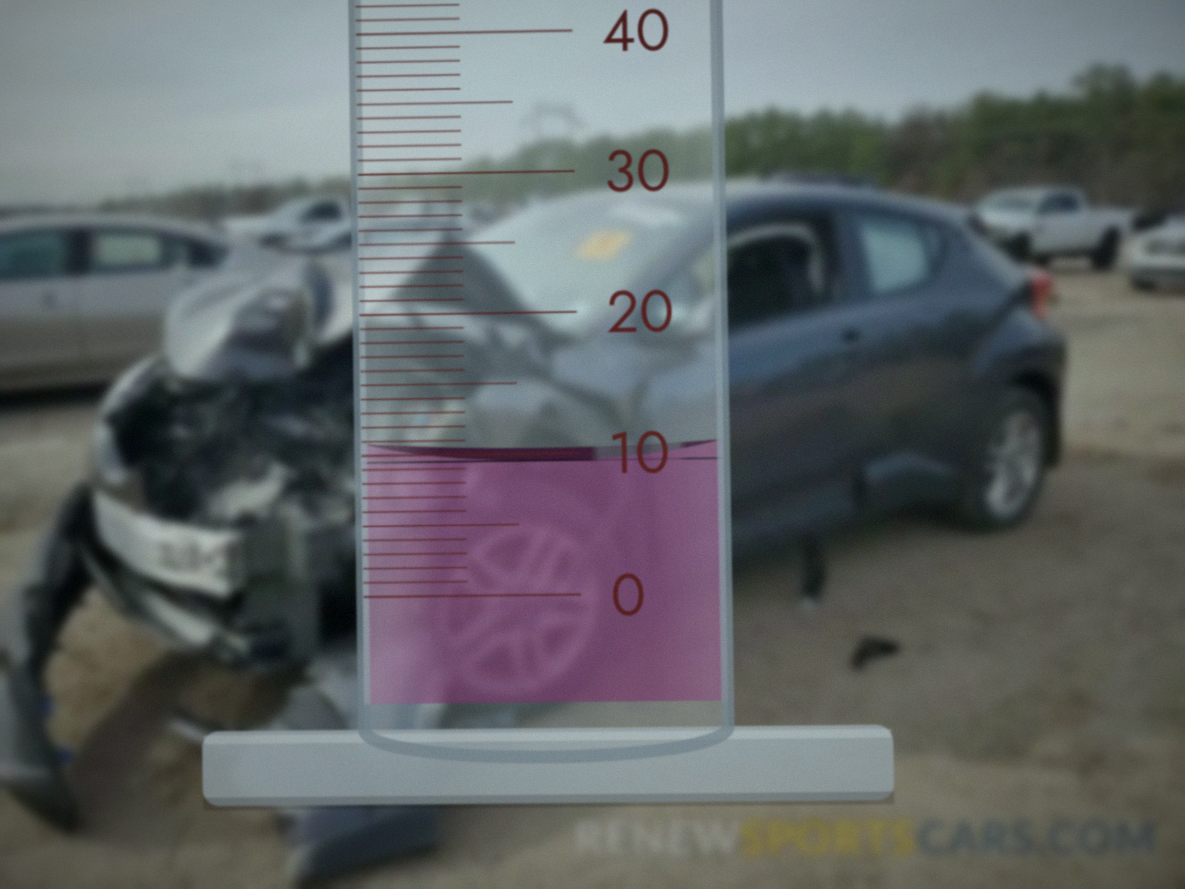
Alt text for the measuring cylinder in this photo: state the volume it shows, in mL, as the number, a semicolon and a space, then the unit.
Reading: 9.5; mL
